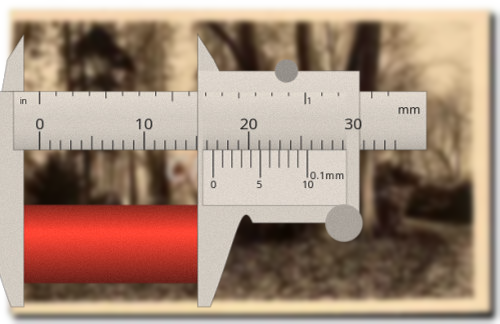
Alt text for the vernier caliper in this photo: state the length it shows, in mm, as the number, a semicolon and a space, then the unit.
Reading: 16.6; mm
